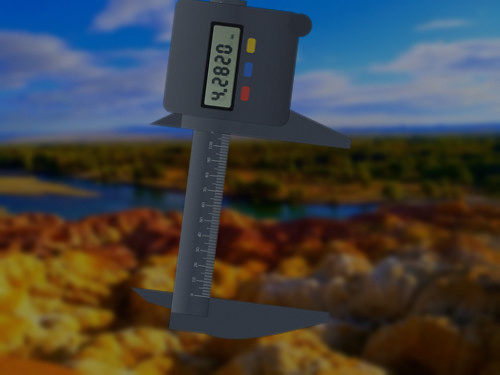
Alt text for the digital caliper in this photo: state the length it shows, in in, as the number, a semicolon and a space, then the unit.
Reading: 4.2820; in
